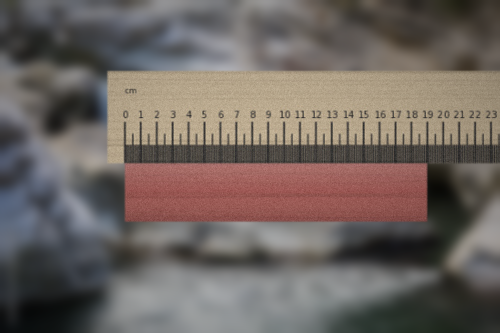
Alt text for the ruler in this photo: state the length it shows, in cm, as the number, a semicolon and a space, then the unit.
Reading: 19; cm
